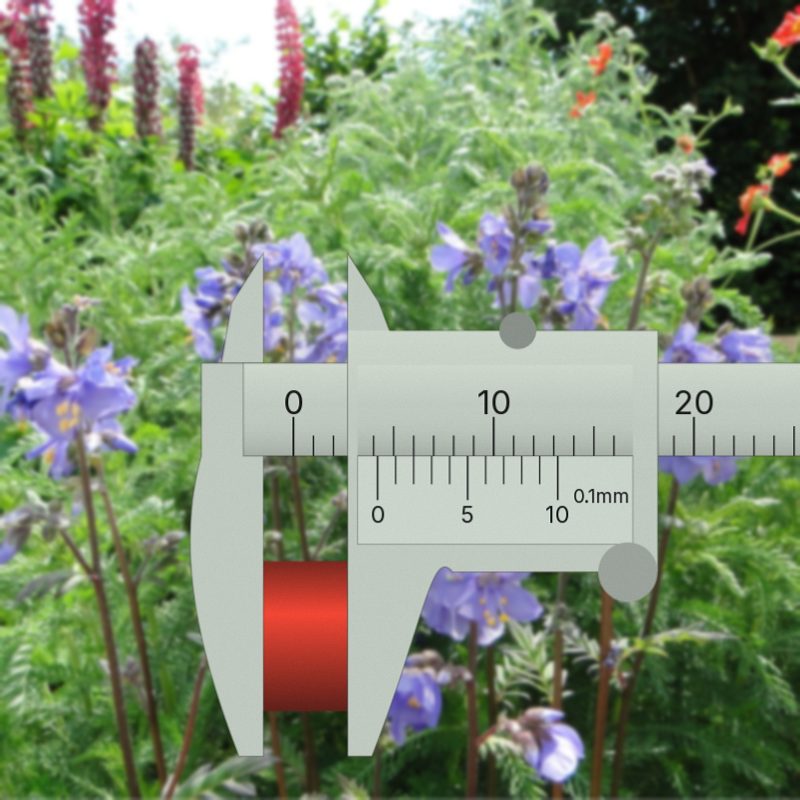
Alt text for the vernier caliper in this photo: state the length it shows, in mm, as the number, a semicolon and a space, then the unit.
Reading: 4.2; mm
